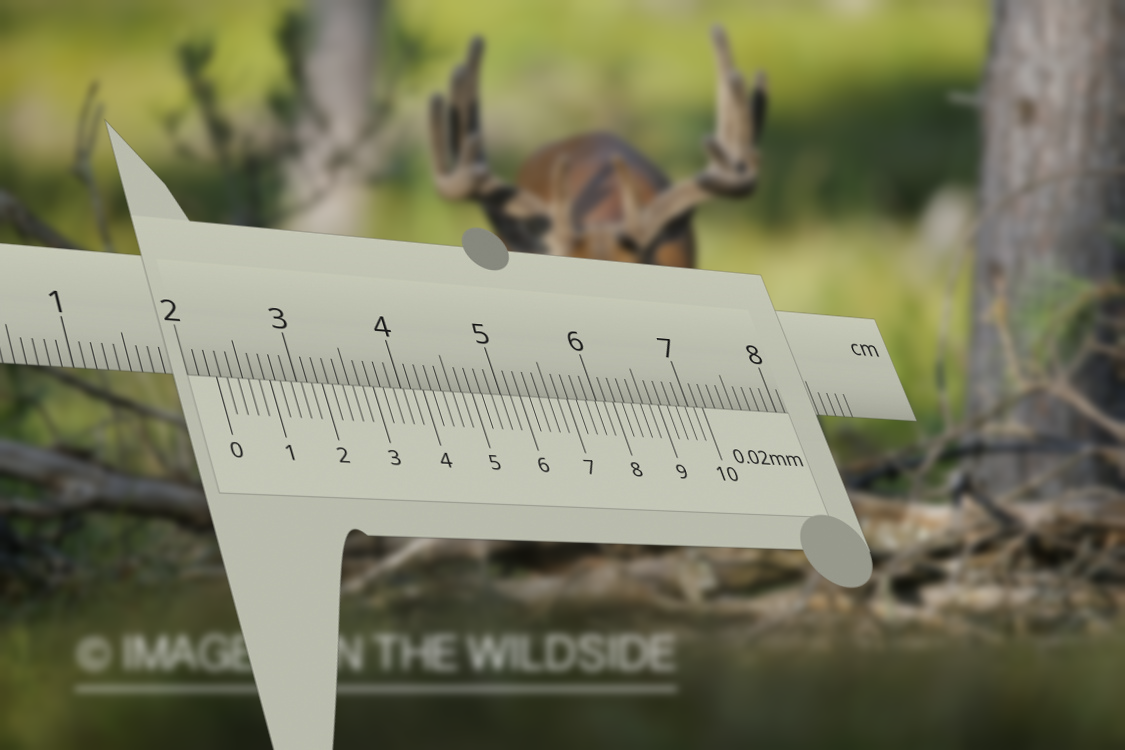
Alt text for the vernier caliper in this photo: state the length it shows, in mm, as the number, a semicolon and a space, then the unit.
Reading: 22.6; mm
